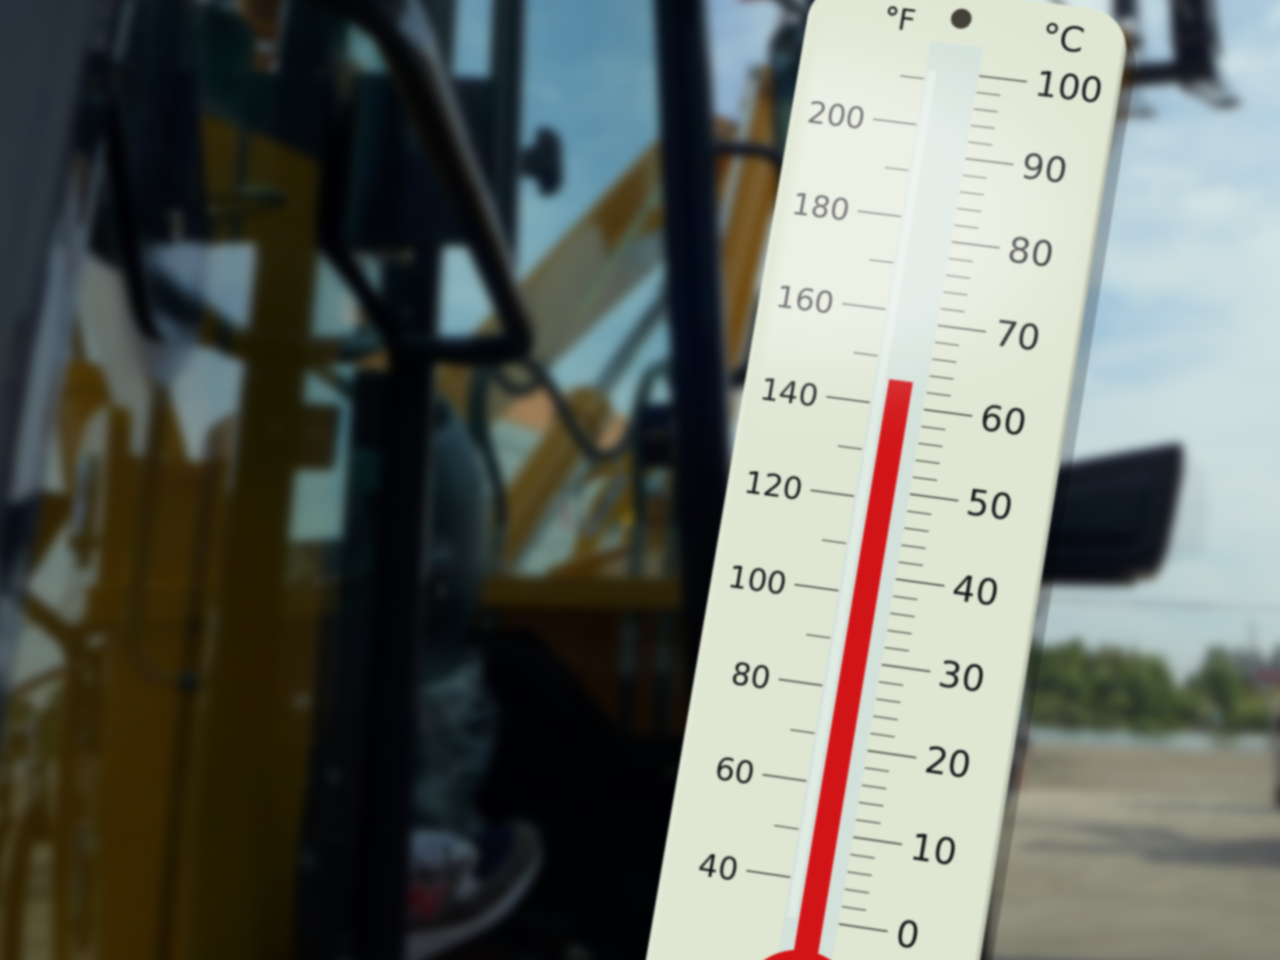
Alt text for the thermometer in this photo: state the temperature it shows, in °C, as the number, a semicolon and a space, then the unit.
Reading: 63; °C
